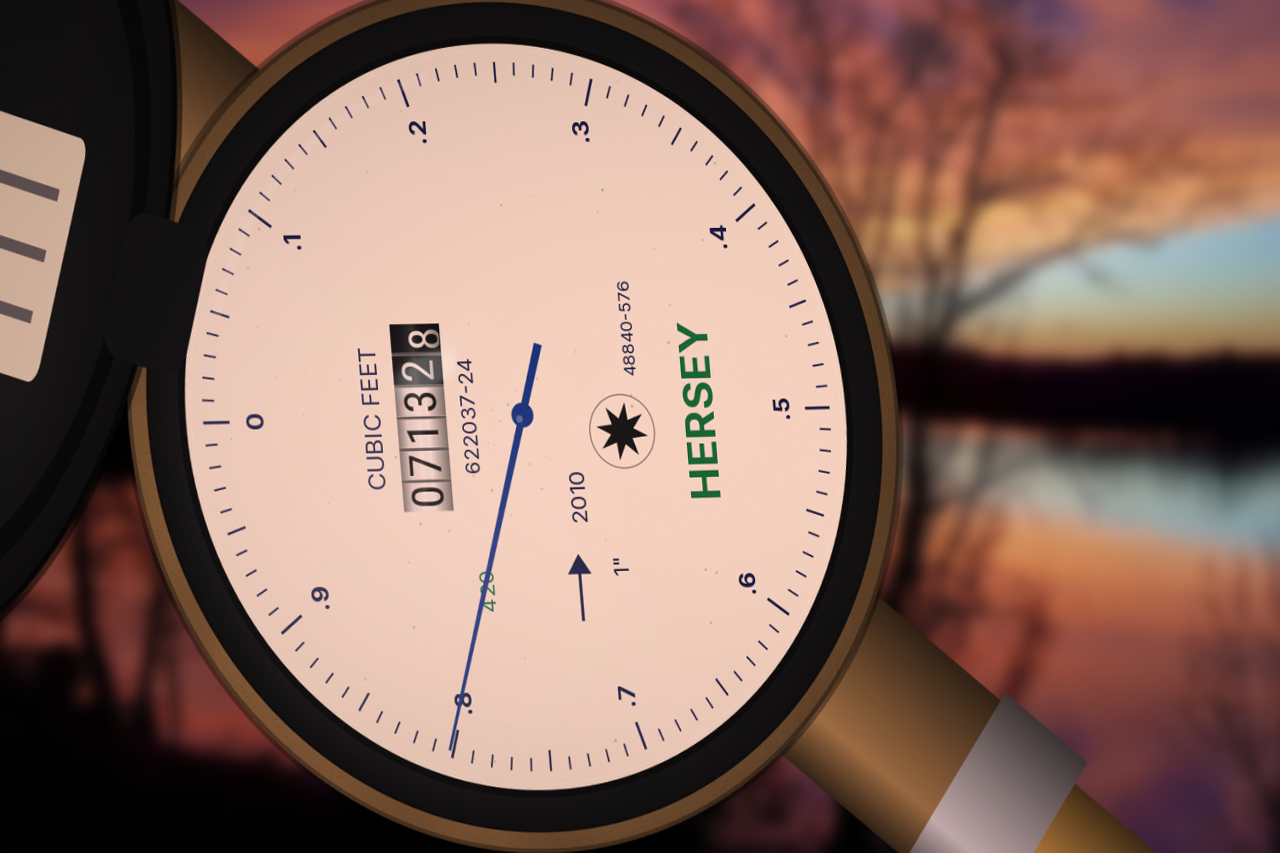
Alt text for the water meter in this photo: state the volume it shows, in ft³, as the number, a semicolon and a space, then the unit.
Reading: 71327.80; ft³
